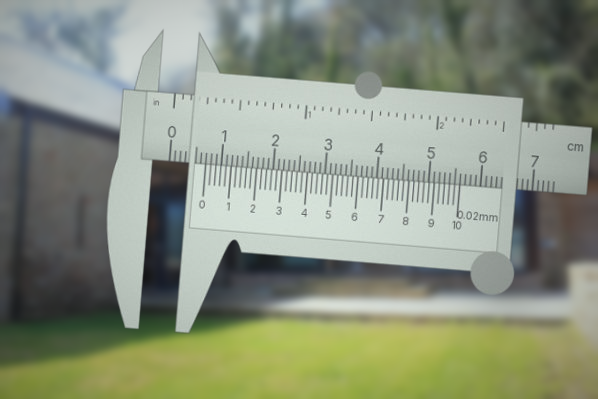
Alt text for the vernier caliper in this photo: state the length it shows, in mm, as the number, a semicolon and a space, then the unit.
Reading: 7.0; mm
